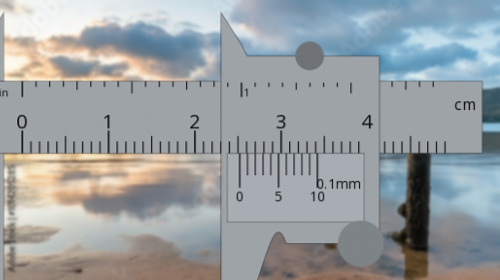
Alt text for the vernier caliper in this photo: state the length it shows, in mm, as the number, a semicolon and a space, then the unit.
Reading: 25.2; mm
